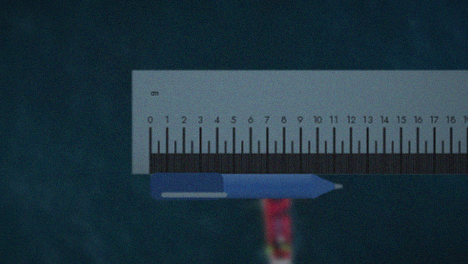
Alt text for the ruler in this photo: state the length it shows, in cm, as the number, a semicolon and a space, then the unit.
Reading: 11.5; cm
